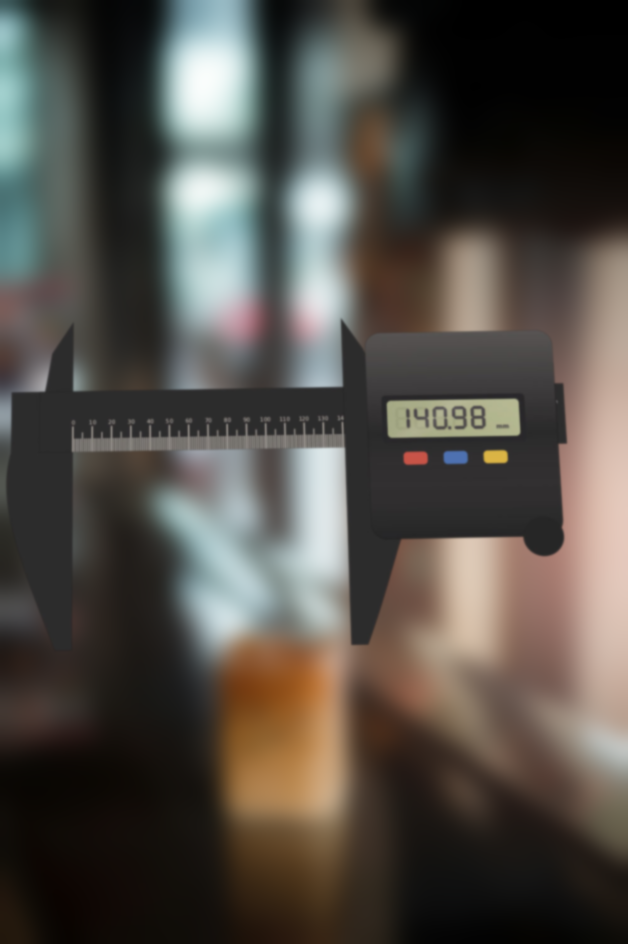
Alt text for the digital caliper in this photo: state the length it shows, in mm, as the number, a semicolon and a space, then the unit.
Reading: 140.98; mm
